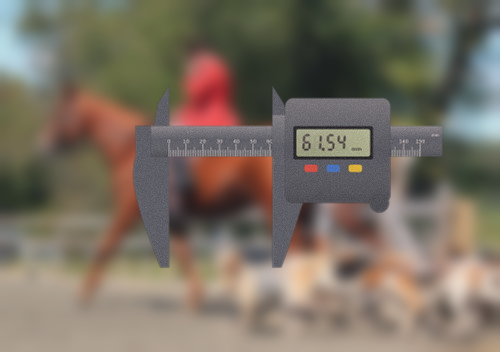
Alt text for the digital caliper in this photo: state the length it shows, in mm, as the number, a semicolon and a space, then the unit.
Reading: 61.54; mm
